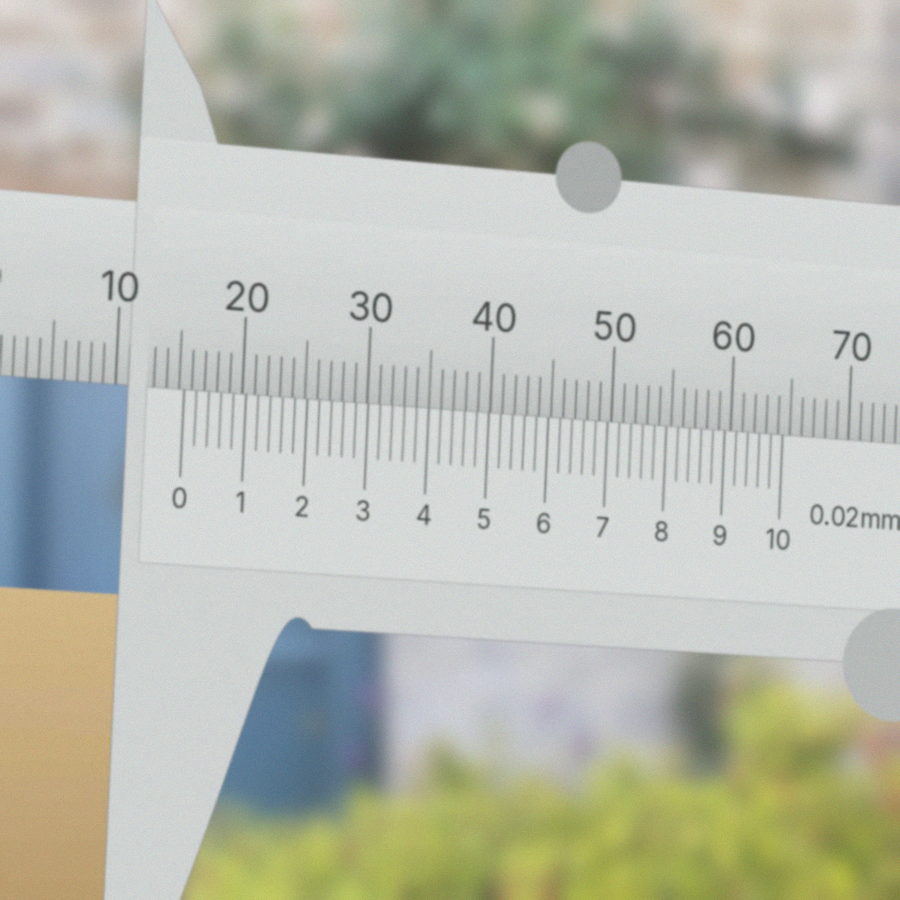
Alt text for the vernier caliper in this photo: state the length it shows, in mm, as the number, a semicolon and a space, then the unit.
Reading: 15.4; mm
